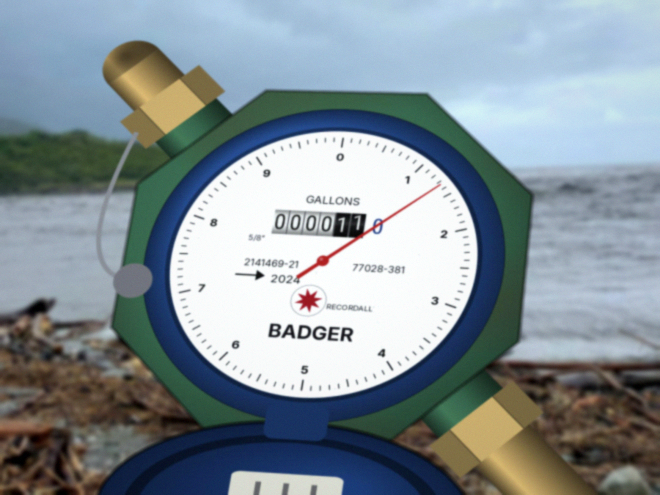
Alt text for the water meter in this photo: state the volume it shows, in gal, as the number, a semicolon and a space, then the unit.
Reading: 111.3; gal
